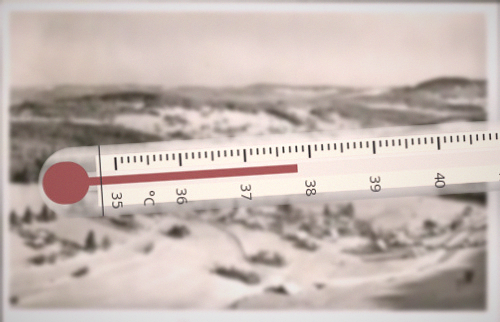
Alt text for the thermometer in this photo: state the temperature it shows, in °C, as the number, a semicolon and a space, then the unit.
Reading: 37.8; °C
